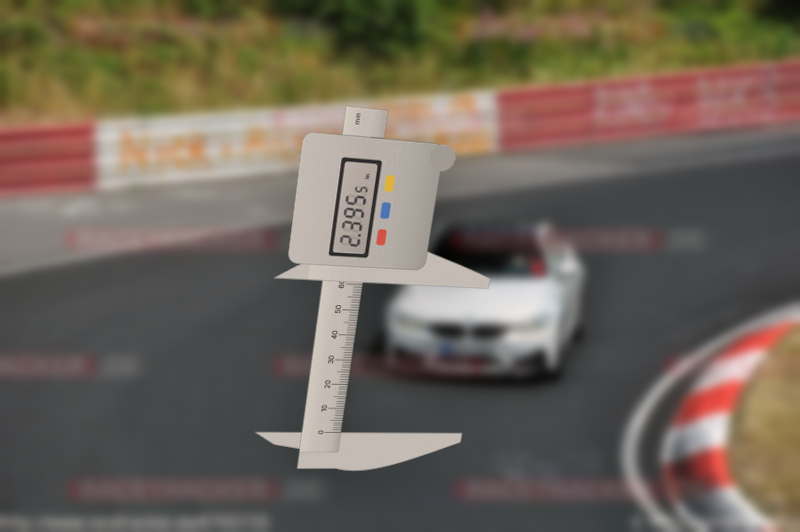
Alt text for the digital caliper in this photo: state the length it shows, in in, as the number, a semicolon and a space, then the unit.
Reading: 2.3955; in
